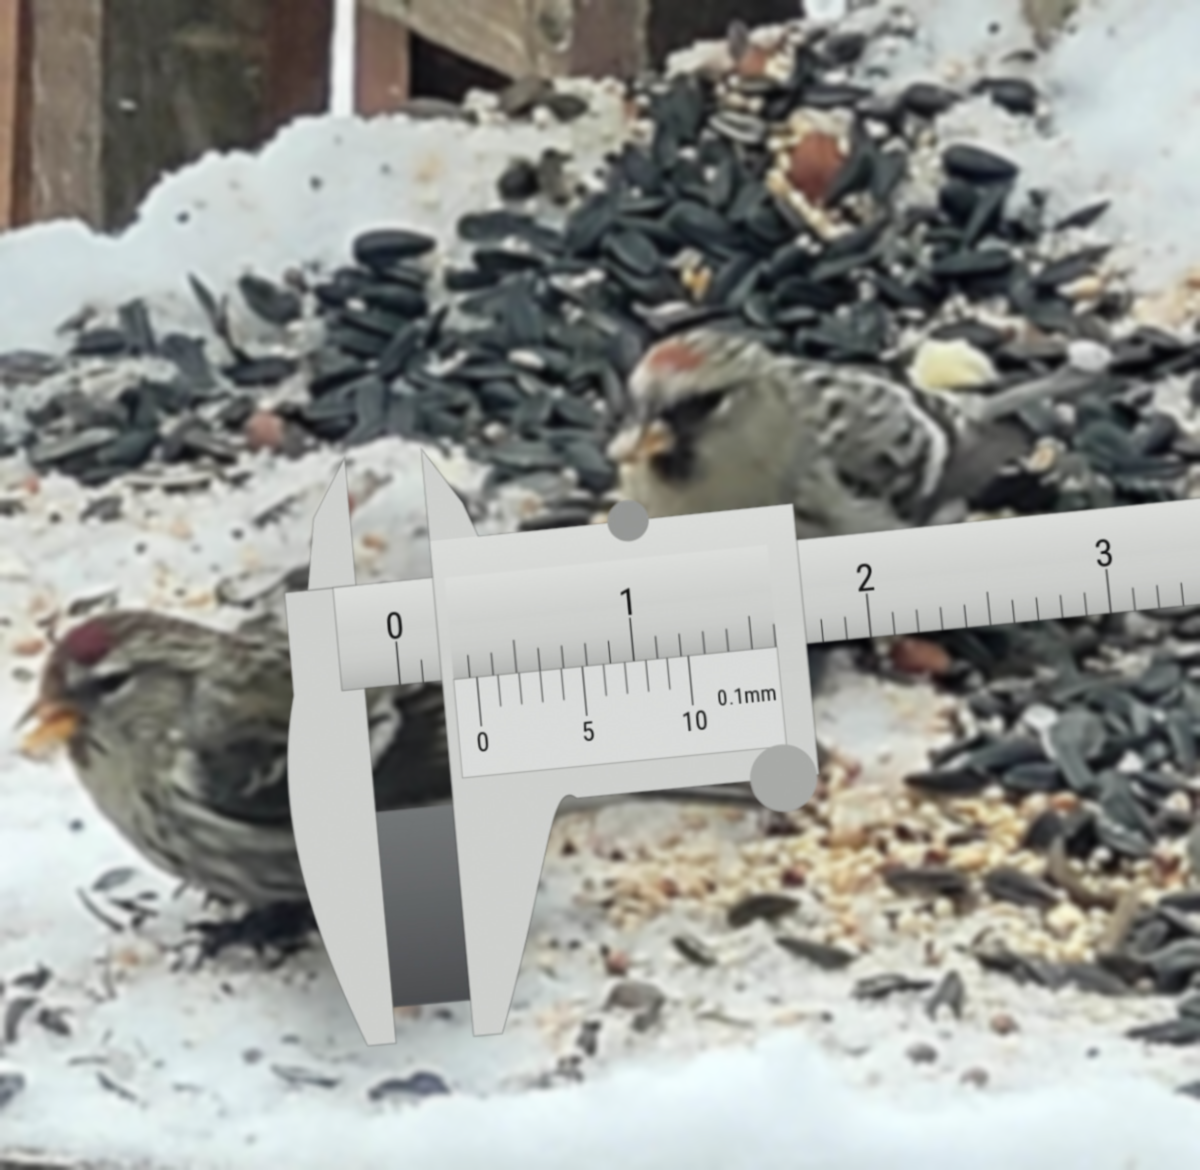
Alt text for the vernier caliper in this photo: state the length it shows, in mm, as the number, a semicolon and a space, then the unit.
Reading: 3.3; mm
